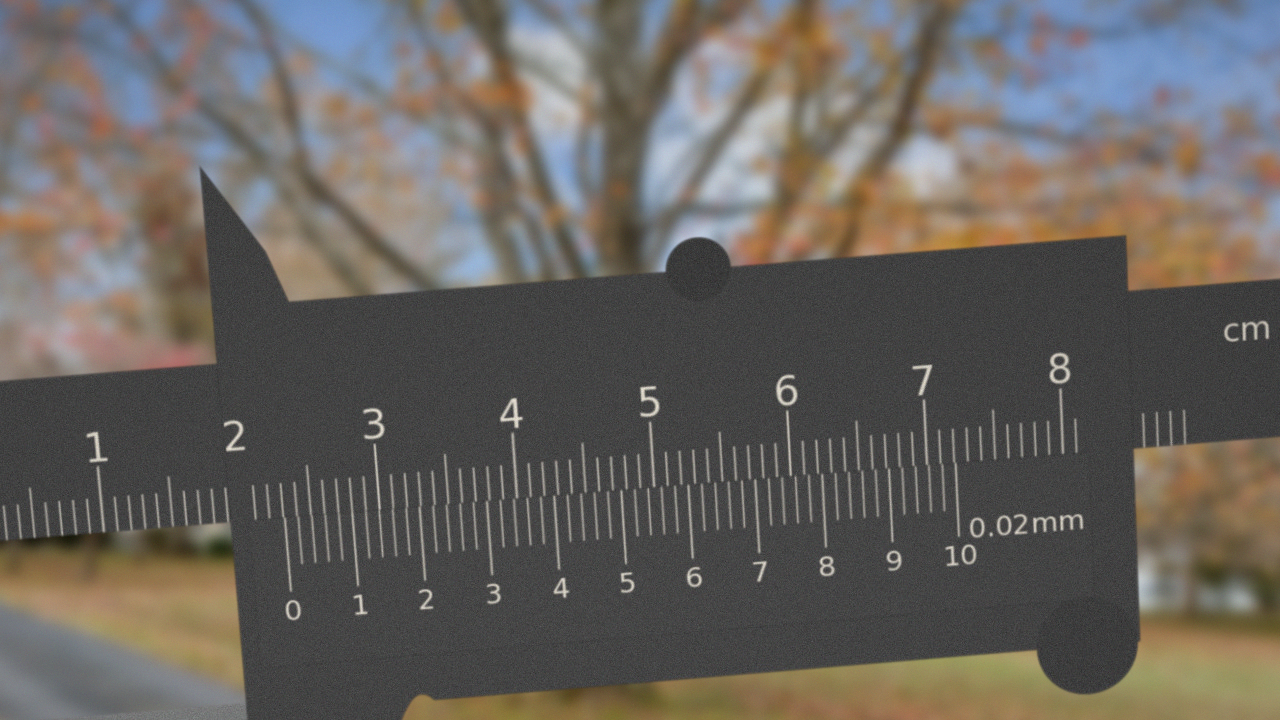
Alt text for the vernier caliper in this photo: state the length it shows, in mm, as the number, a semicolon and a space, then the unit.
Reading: 23.1; mm
